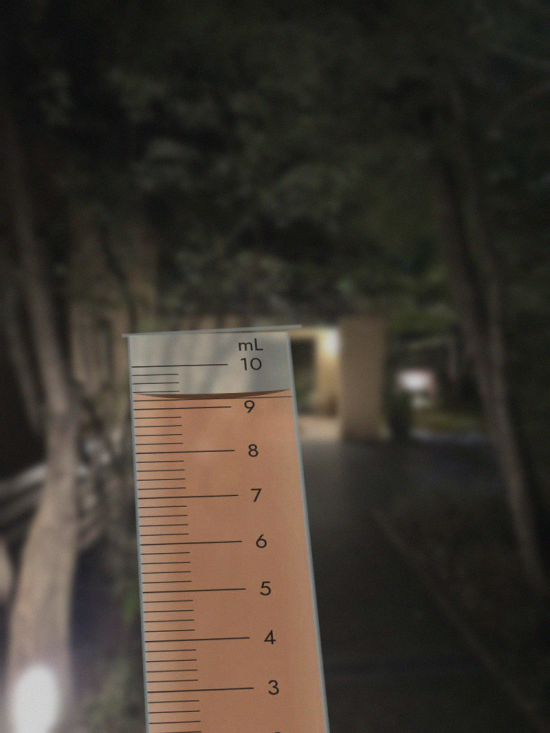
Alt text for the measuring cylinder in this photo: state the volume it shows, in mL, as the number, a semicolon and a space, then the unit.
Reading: 9.2; mL
